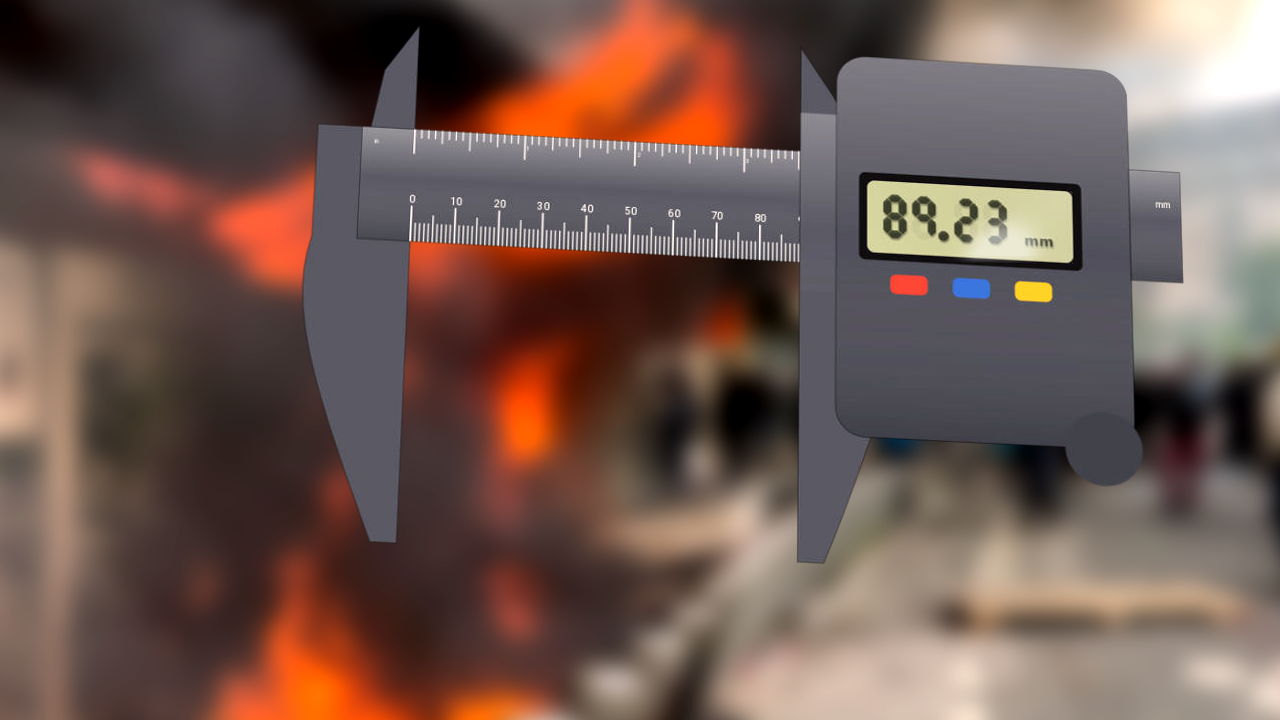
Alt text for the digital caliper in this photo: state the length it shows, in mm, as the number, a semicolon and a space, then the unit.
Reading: 89.23; mm
